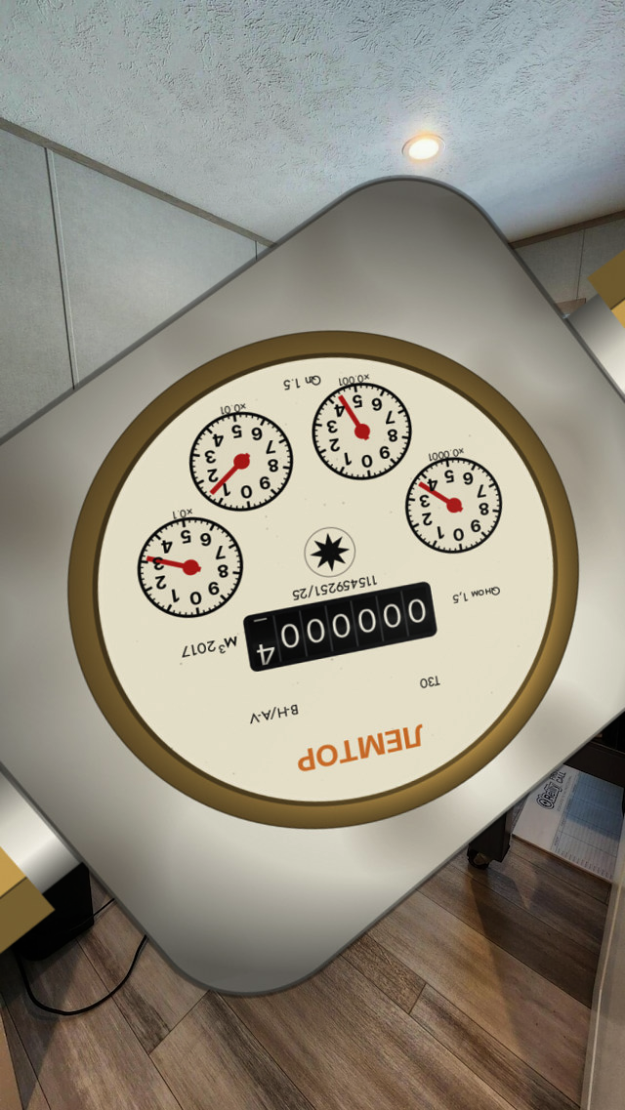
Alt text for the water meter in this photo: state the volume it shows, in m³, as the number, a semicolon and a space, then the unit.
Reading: 4.3143; m³
